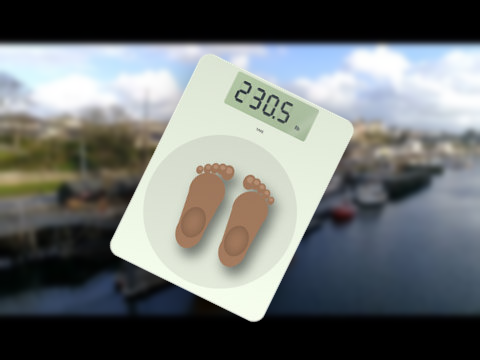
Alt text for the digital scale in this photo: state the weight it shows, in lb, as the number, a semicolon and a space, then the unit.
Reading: 230.5; lb
